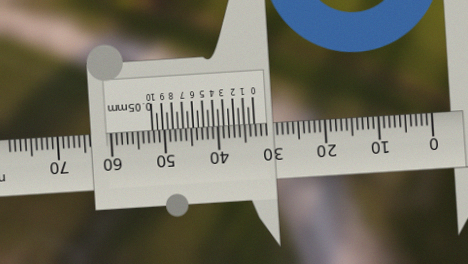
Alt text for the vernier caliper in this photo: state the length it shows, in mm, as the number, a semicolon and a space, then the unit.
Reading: 33.2; mm
